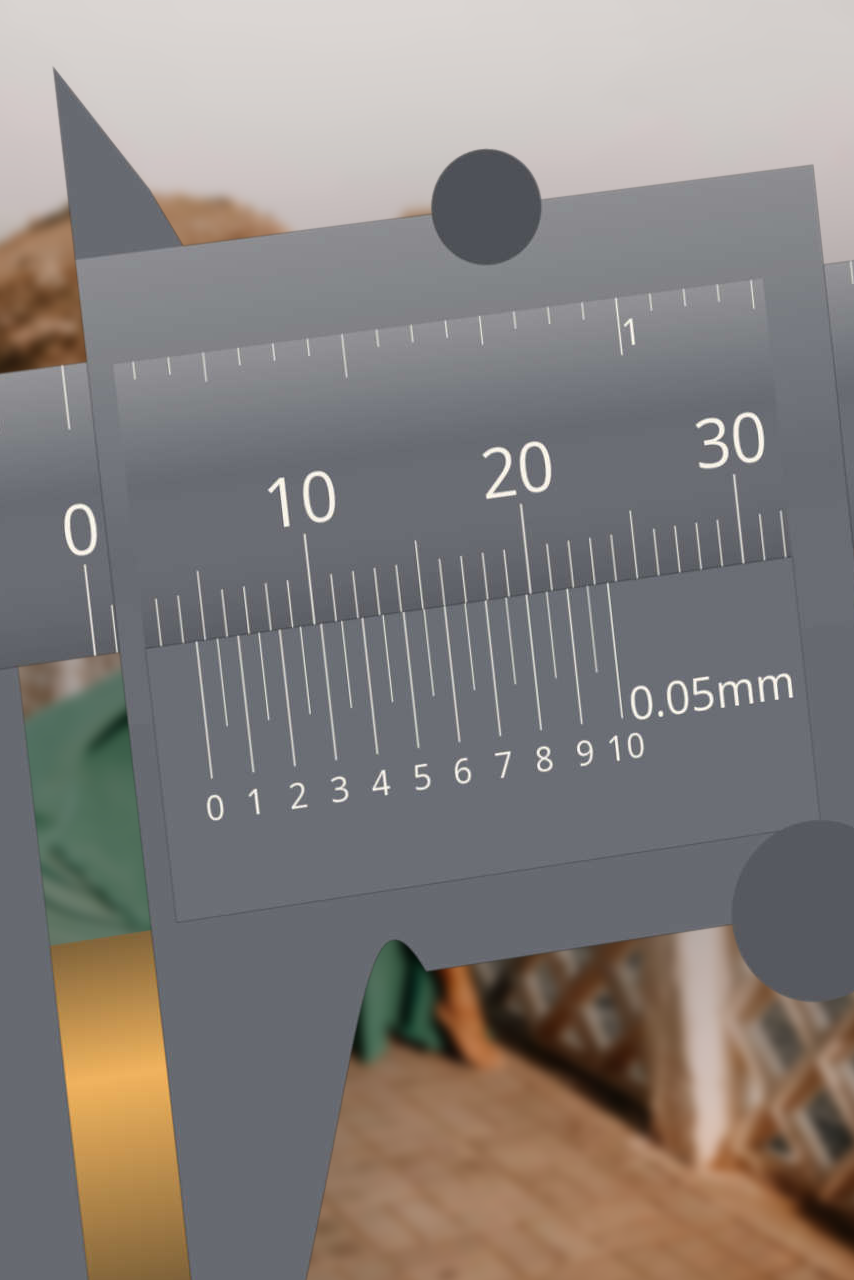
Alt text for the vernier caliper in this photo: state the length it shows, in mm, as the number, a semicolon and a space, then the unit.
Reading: 4.6; mm
